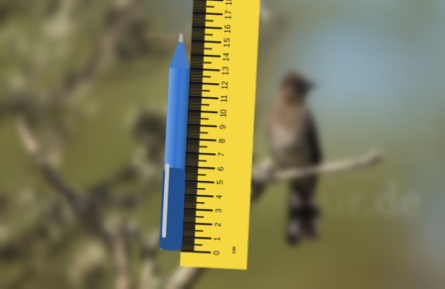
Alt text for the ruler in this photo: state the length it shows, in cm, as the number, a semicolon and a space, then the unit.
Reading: 15.5; cm
